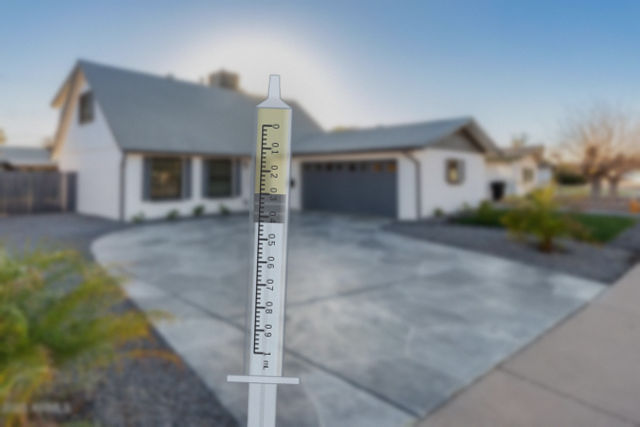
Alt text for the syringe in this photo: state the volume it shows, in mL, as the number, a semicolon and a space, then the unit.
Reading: 0.3; mL
